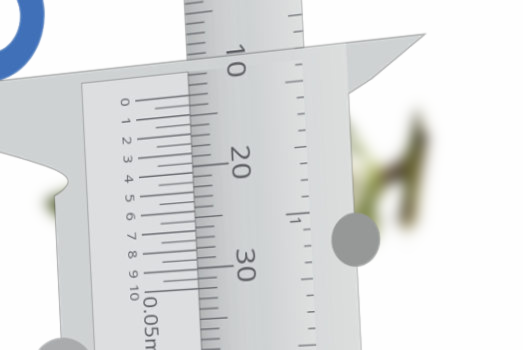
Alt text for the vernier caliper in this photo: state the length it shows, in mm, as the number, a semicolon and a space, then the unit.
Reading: 13.0; mm
